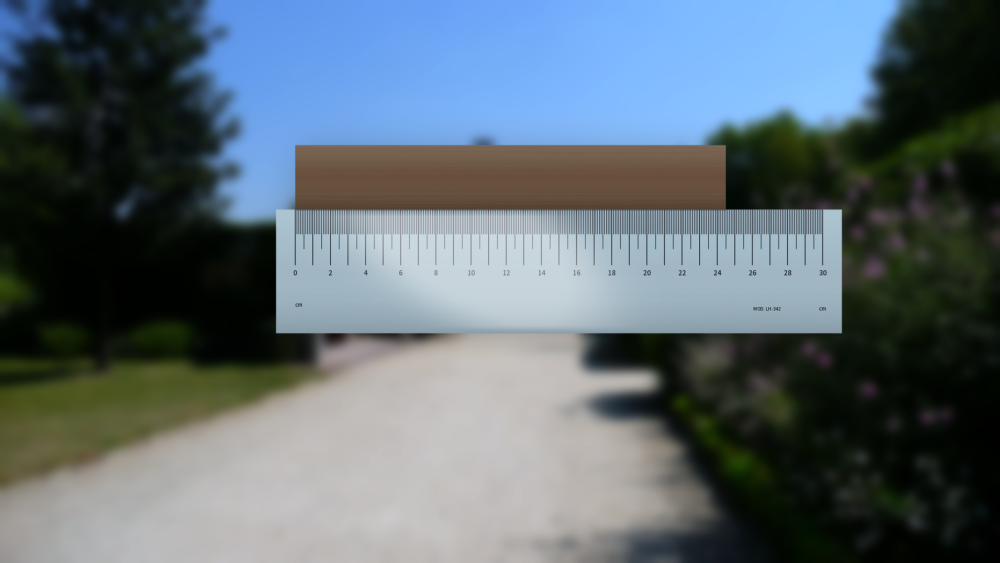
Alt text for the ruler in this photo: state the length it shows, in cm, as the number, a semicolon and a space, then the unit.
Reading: 24.5; cm
